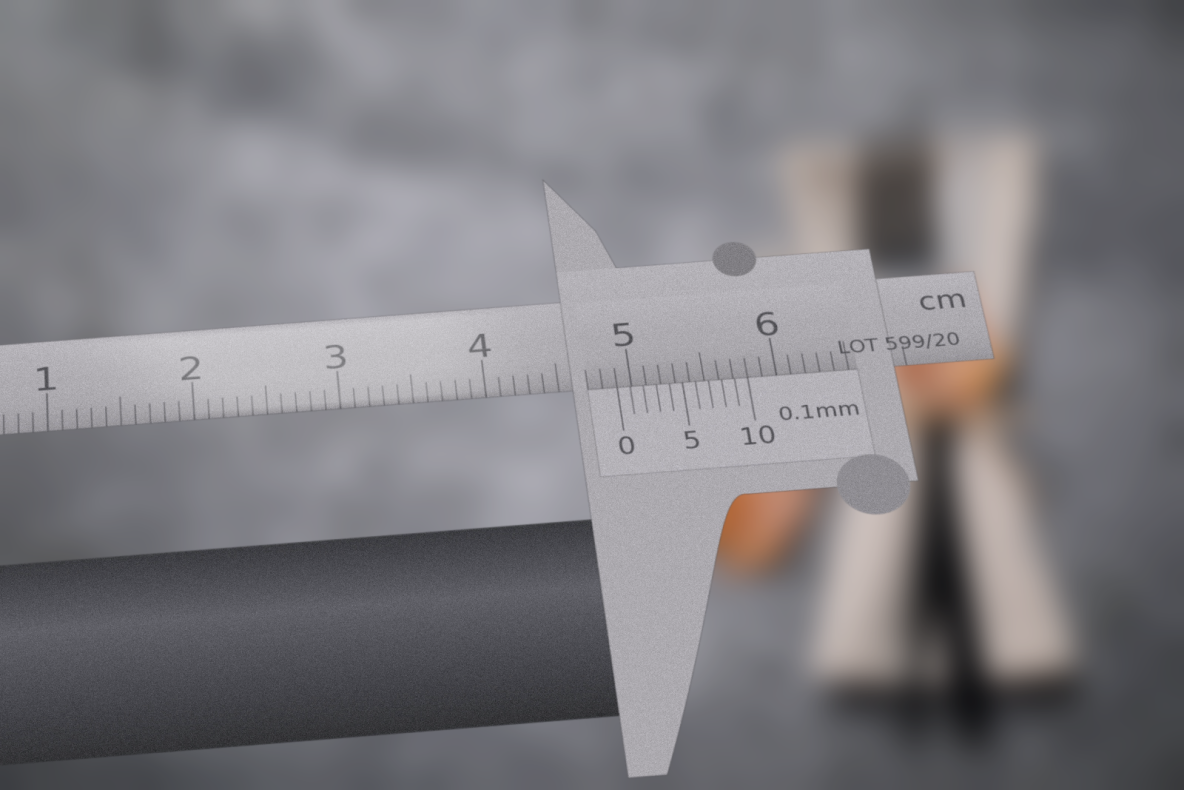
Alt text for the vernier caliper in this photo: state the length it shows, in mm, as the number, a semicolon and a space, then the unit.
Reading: 49.0; mm
